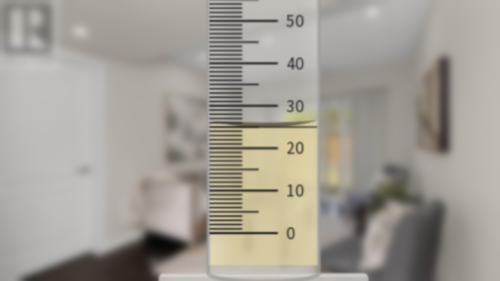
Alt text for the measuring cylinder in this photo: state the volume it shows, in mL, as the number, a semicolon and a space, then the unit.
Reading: 25; mL
